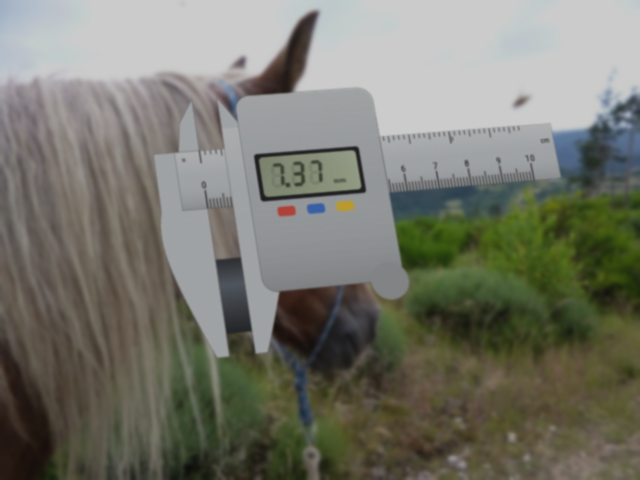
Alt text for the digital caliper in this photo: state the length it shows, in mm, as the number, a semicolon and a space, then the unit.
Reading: 7.37; mm
